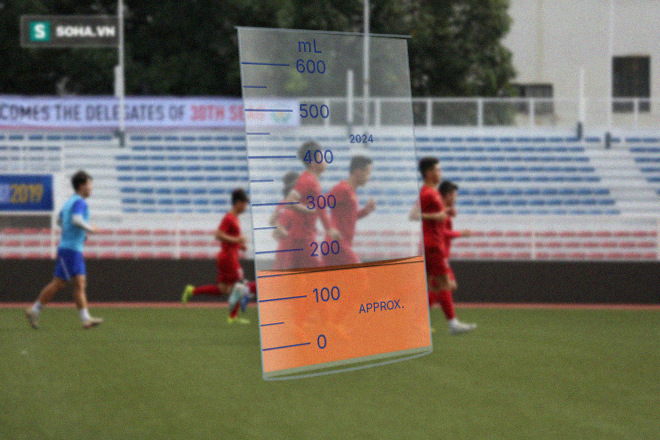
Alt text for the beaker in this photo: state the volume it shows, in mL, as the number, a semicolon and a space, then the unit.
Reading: 150; mL
